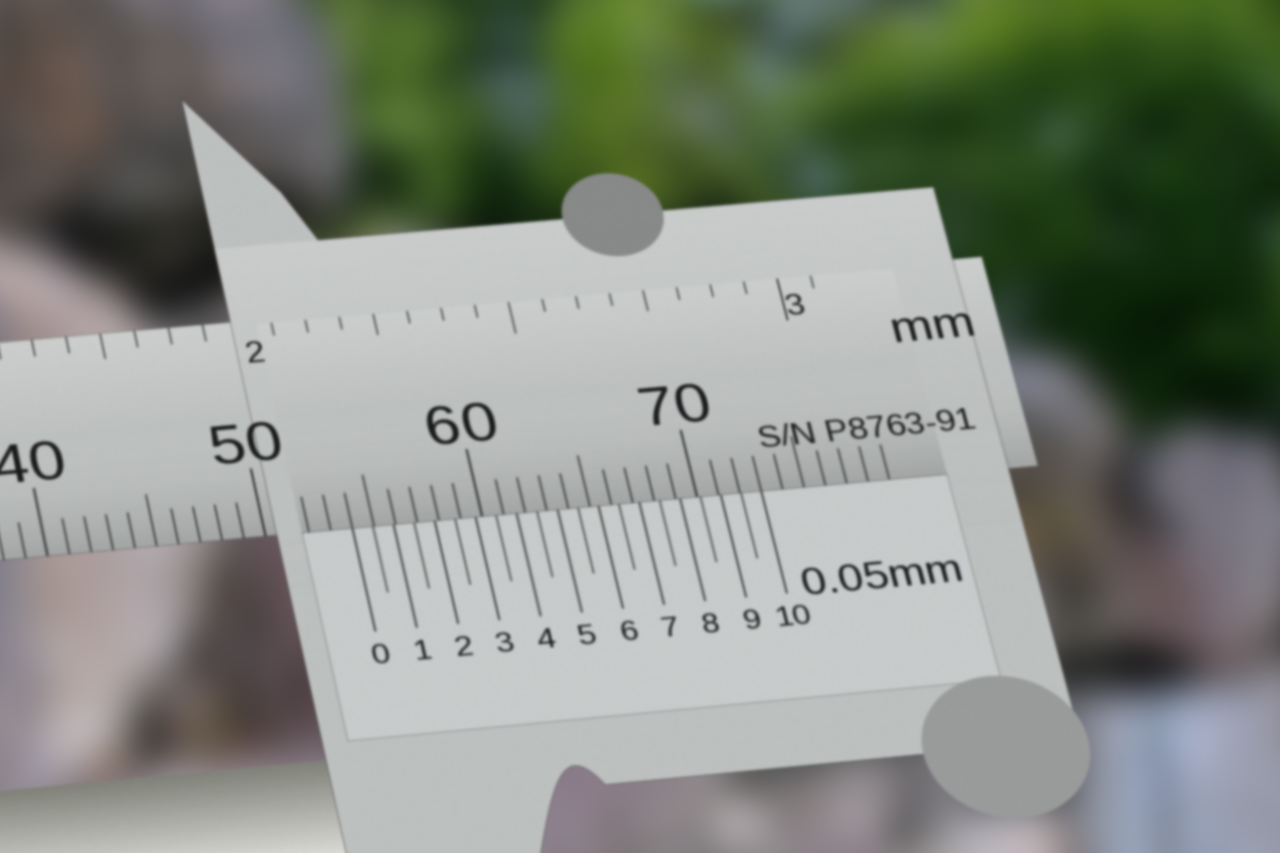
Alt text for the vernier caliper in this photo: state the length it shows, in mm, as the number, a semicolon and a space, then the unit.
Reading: 54.0; mm
